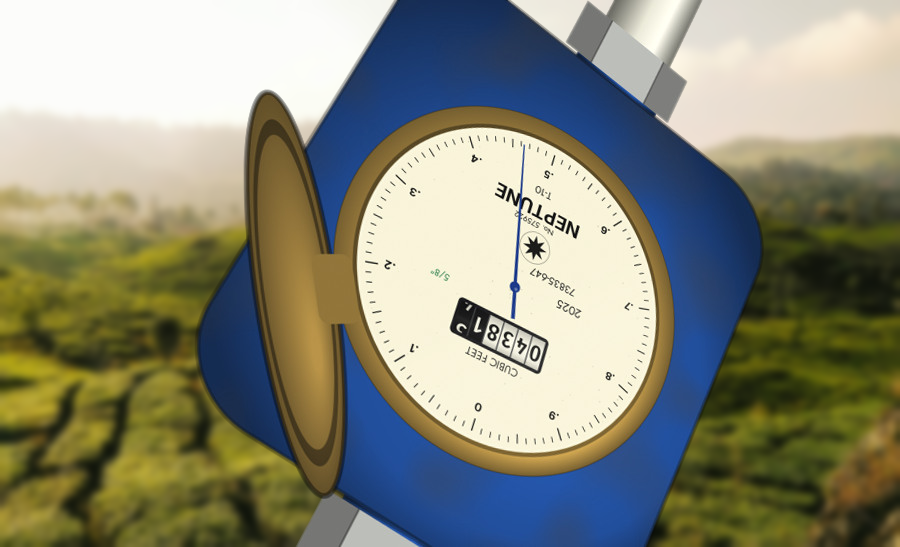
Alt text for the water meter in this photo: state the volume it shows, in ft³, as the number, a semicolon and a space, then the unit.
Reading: 43813.46; ft³
